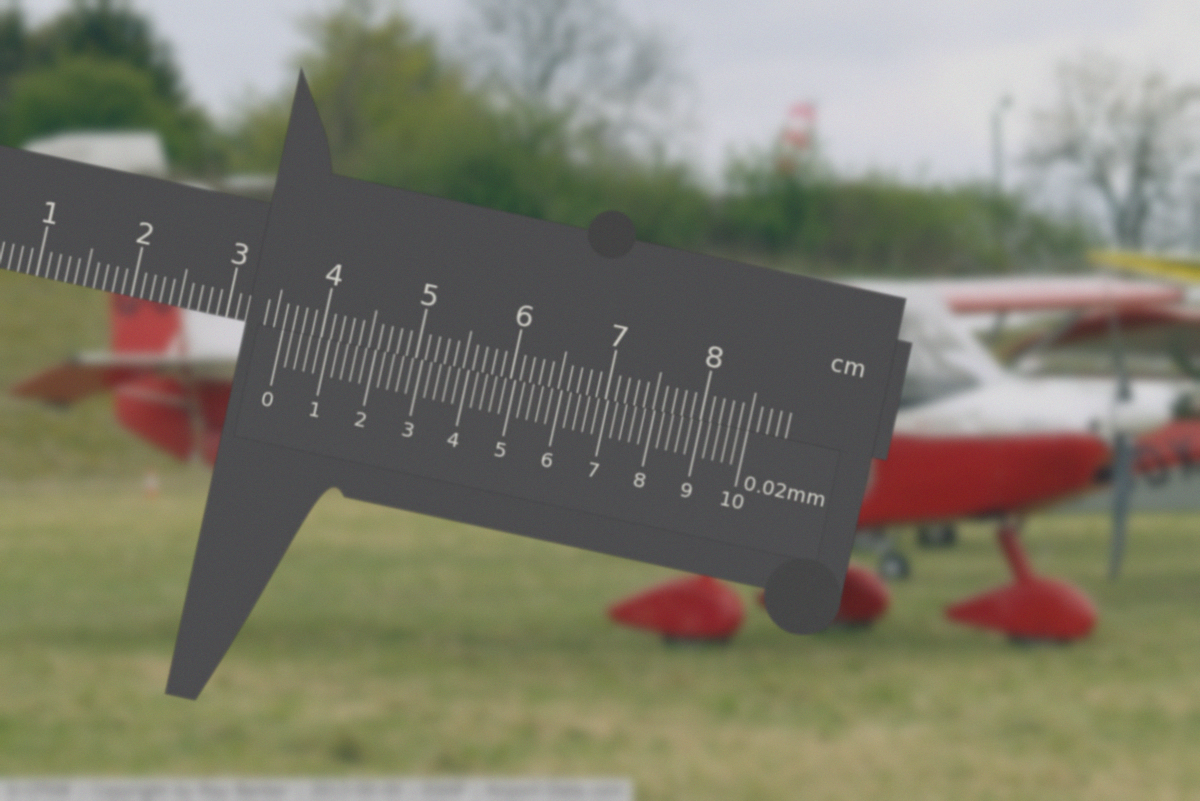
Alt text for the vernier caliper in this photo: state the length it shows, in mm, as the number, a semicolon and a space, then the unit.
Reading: 36.0; mm
